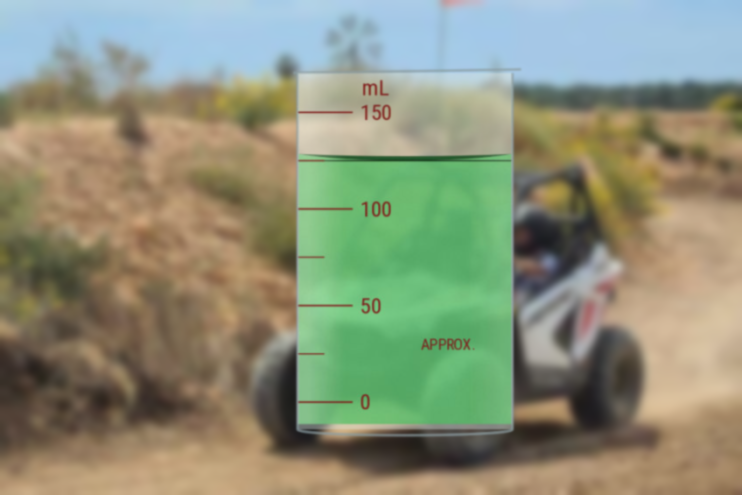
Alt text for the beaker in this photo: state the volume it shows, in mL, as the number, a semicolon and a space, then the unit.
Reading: 125; mL
